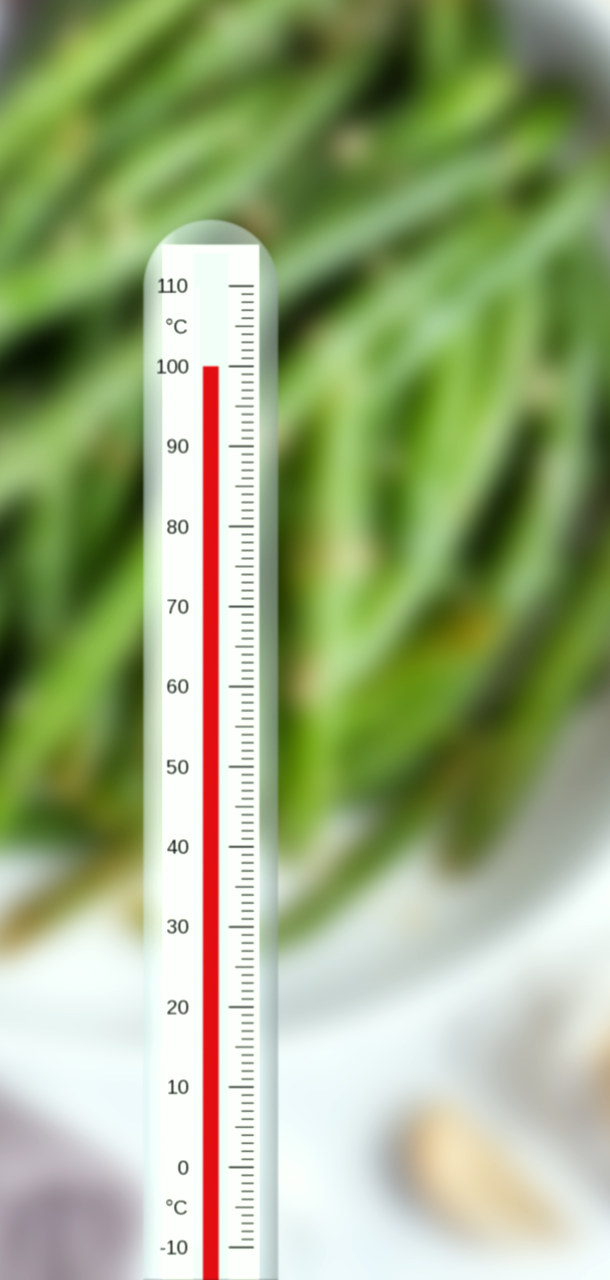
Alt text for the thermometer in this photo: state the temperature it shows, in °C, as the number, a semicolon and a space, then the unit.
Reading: 100; °C
